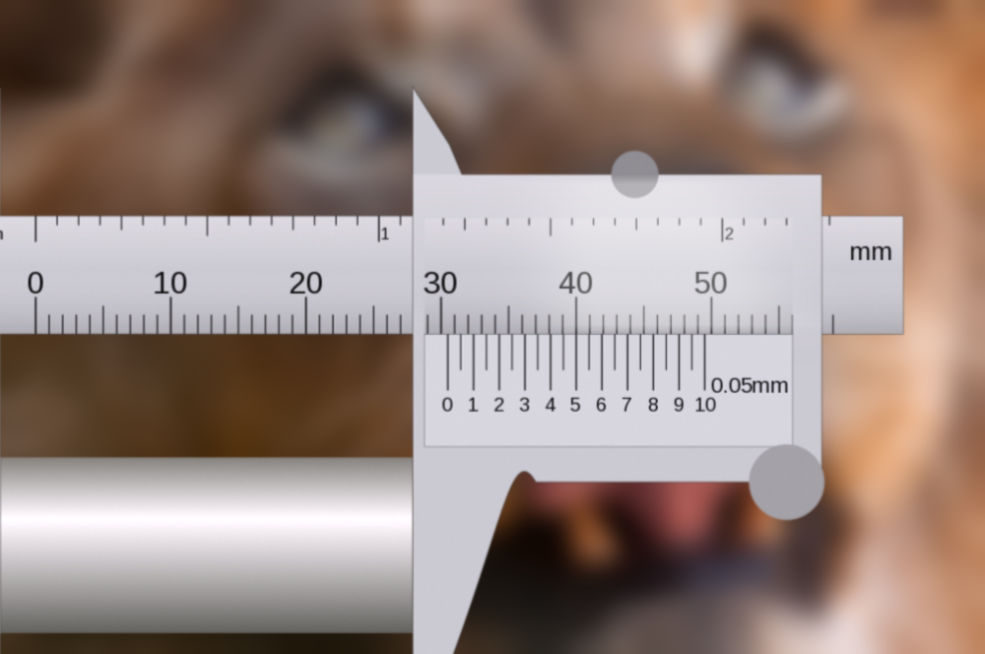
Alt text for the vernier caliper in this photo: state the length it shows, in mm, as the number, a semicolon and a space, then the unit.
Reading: 30.5; mm
